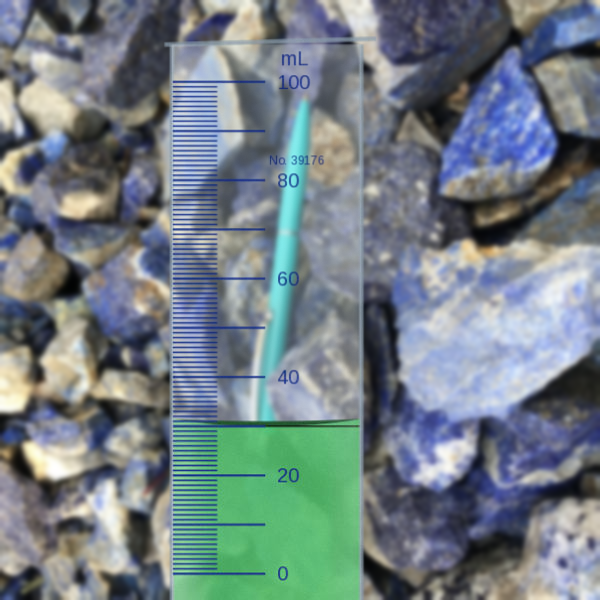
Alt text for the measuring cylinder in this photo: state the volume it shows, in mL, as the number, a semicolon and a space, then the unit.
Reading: 30; mL
